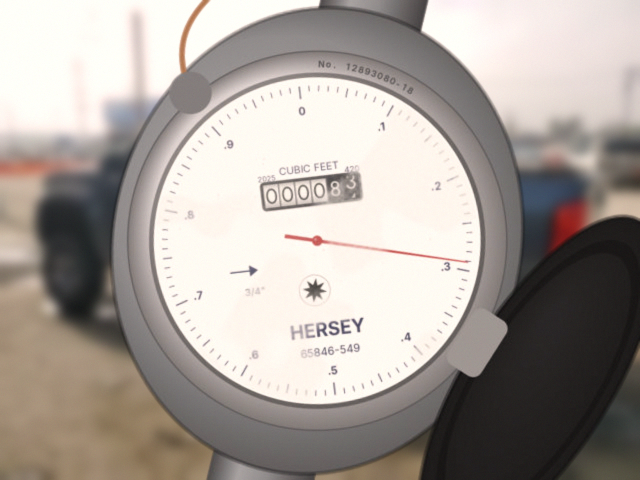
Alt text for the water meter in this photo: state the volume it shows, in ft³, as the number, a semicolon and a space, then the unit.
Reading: 83.29; ft³
